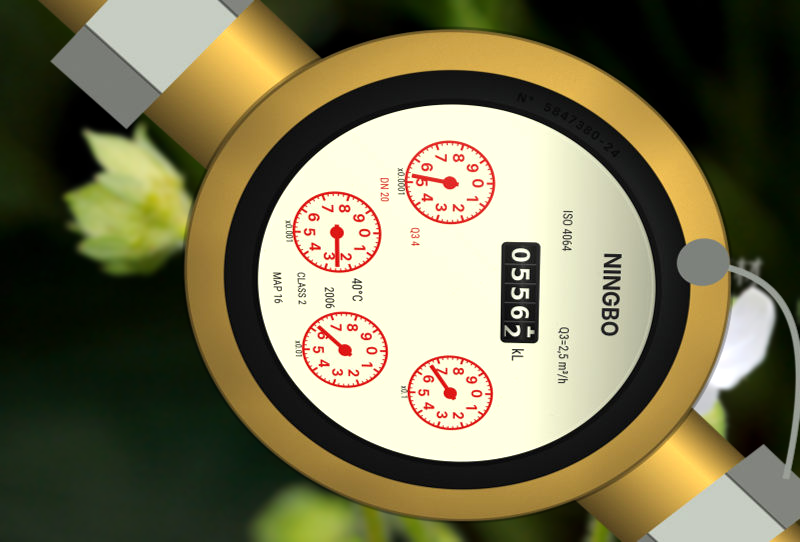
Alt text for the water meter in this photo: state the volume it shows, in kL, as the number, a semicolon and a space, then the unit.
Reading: 5561.6625; kL
